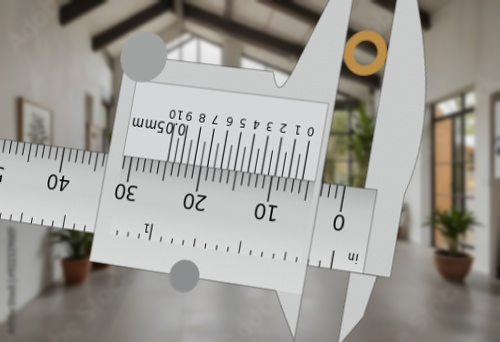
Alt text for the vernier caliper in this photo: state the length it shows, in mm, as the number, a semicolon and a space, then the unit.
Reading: 5.8; mm
